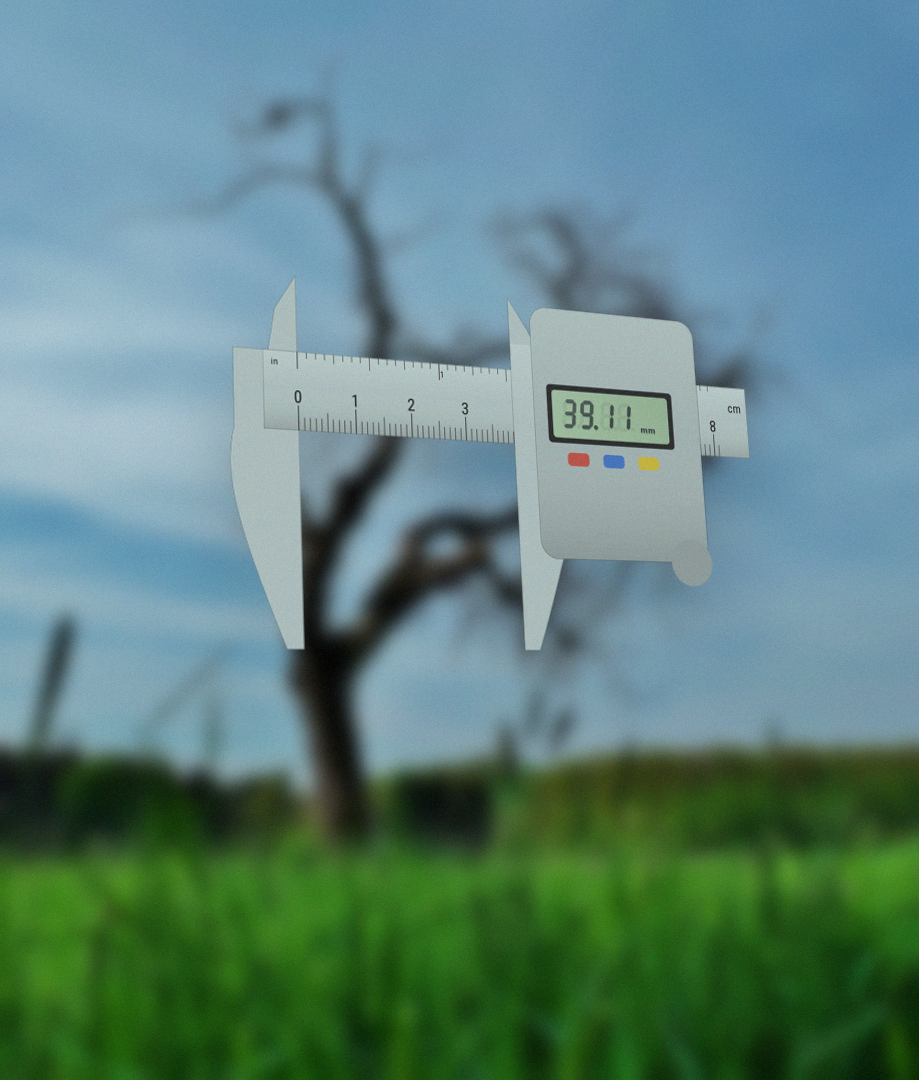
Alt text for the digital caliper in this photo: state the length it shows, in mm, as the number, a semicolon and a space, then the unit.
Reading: 39.11; mm
